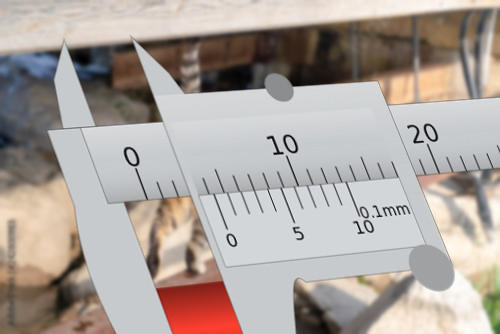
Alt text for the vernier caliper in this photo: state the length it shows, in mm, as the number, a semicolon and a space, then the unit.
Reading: 4.3; mm
